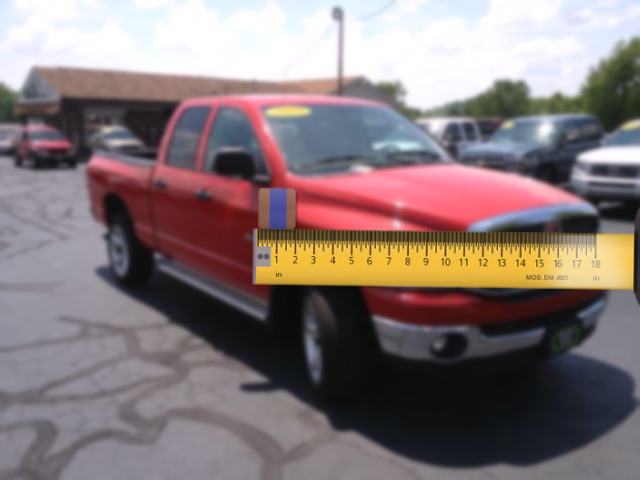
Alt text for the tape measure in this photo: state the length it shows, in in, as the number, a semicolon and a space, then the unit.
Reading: 2; in
